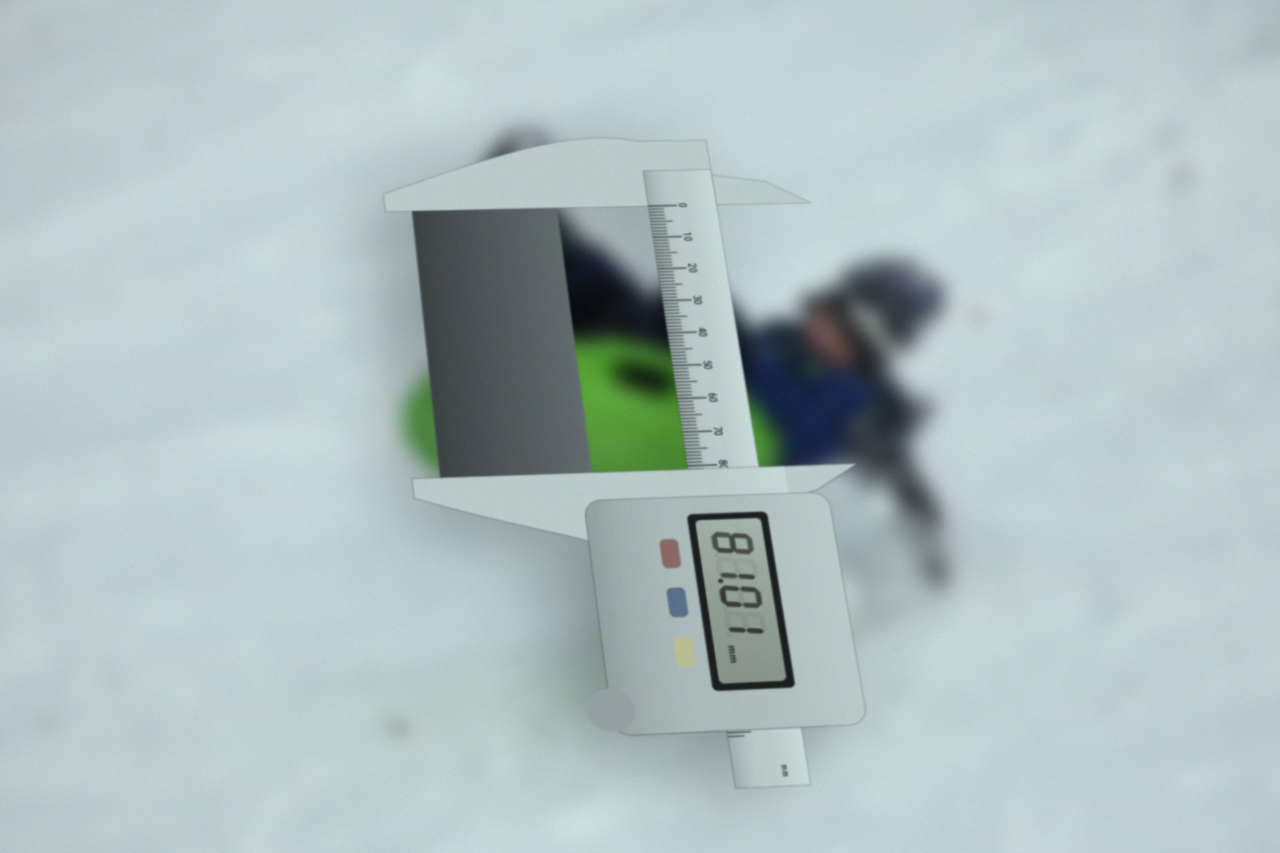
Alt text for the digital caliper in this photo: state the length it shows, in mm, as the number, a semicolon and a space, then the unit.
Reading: 81.01; mm
